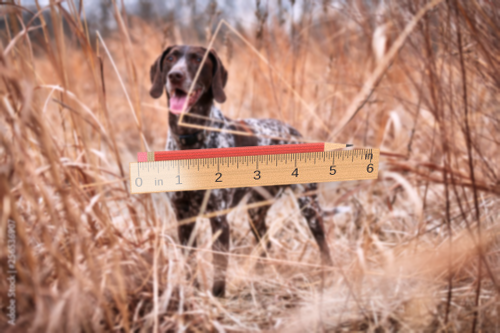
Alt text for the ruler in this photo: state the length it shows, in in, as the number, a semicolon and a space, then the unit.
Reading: 5.5; in
